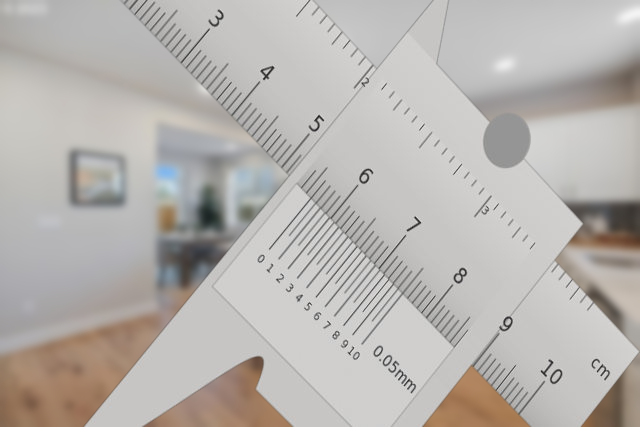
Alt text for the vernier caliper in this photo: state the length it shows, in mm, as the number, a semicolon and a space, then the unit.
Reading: 56.0; mm
